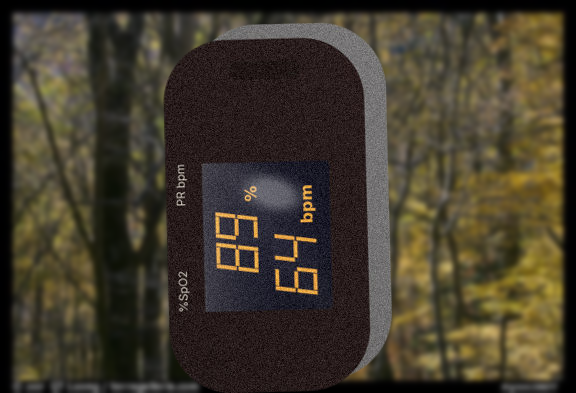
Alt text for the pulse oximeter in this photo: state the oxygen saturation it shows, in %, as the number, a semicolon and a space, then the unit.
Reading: 89; %
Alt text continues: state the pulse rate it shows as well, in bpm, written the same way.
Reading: 64; bpm
